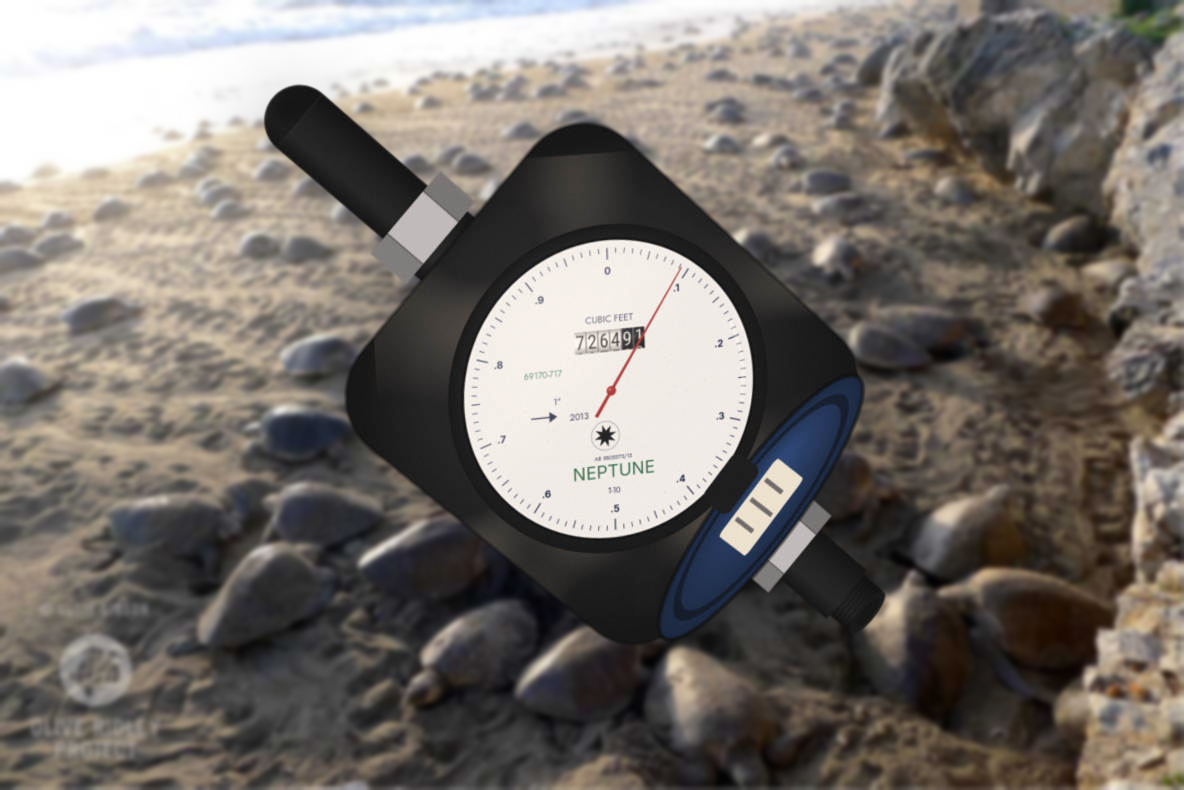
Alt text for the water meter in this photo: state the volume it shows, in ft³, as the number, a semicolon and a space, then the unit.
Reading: 726491.09; ft³
